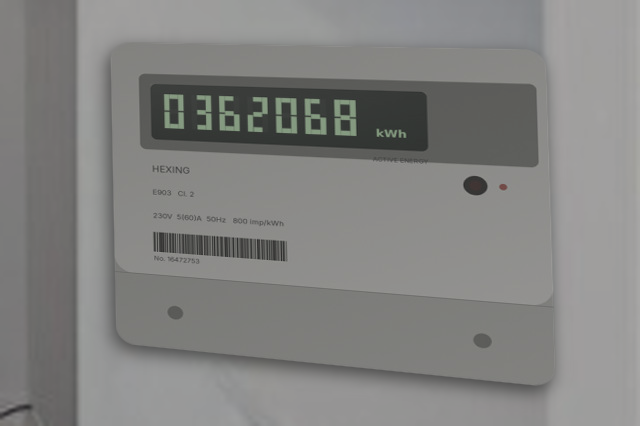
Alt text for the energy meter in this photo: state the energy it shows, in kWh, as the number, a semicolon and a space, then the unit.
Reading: 362068; kWh
